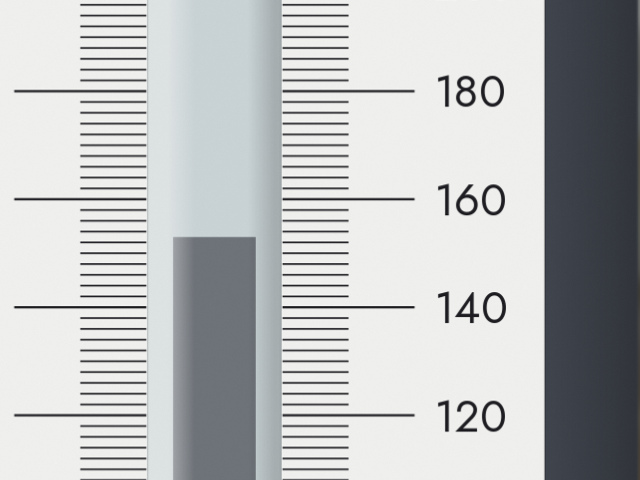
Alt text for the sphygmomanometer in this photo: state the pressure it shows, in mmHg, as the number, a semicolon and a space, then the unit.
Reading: 153; mmHg
